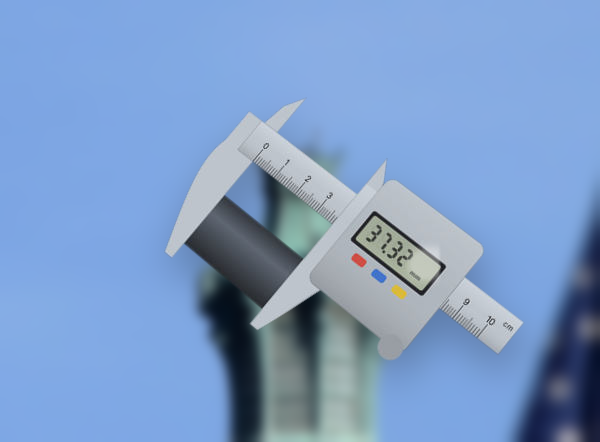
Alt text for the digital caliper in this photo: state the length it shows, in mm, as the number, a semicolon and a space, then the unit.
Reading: 37.32; mm
